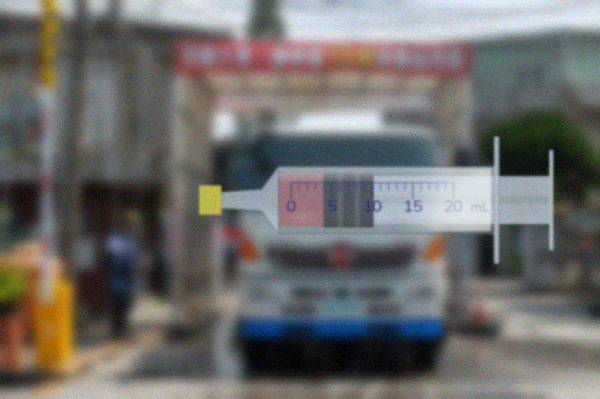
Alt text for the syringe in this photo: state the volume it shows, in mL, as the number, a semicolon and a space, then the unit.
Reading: 4; mL
